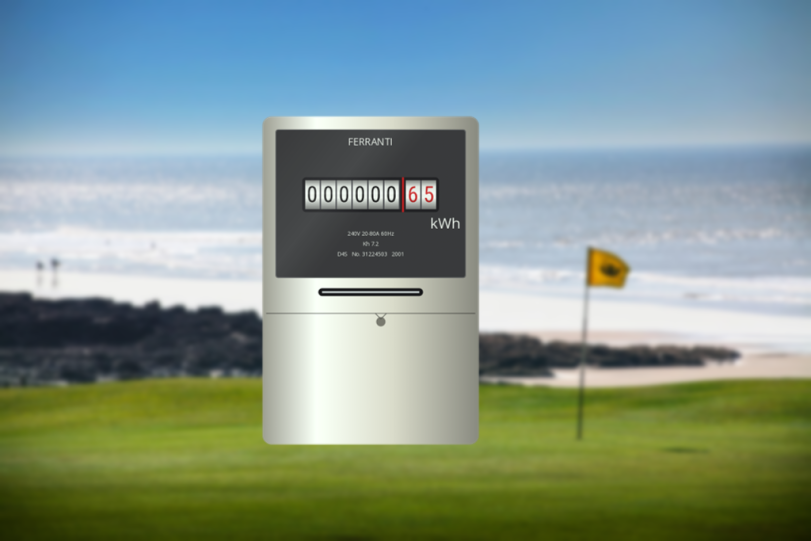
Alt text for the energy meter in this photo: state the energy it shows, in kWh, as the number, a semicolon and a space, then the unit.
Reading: 0.65; kWh
